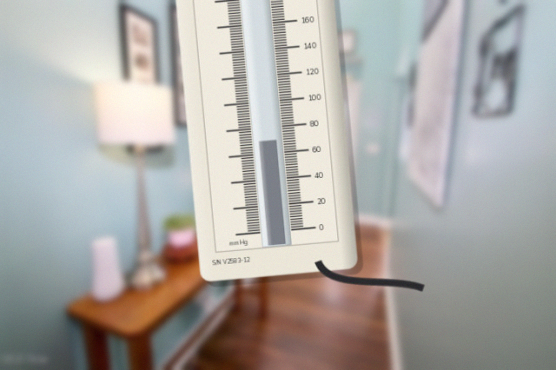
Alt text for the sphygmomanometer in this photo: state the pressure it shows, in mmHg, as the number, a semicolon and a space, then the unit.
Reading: 70; mmHg
